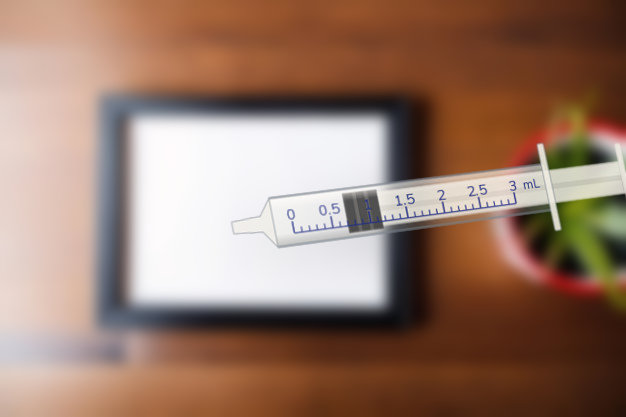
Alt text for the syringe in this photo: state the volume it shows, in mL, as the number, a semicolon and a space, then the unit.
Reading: 0.7; mL
